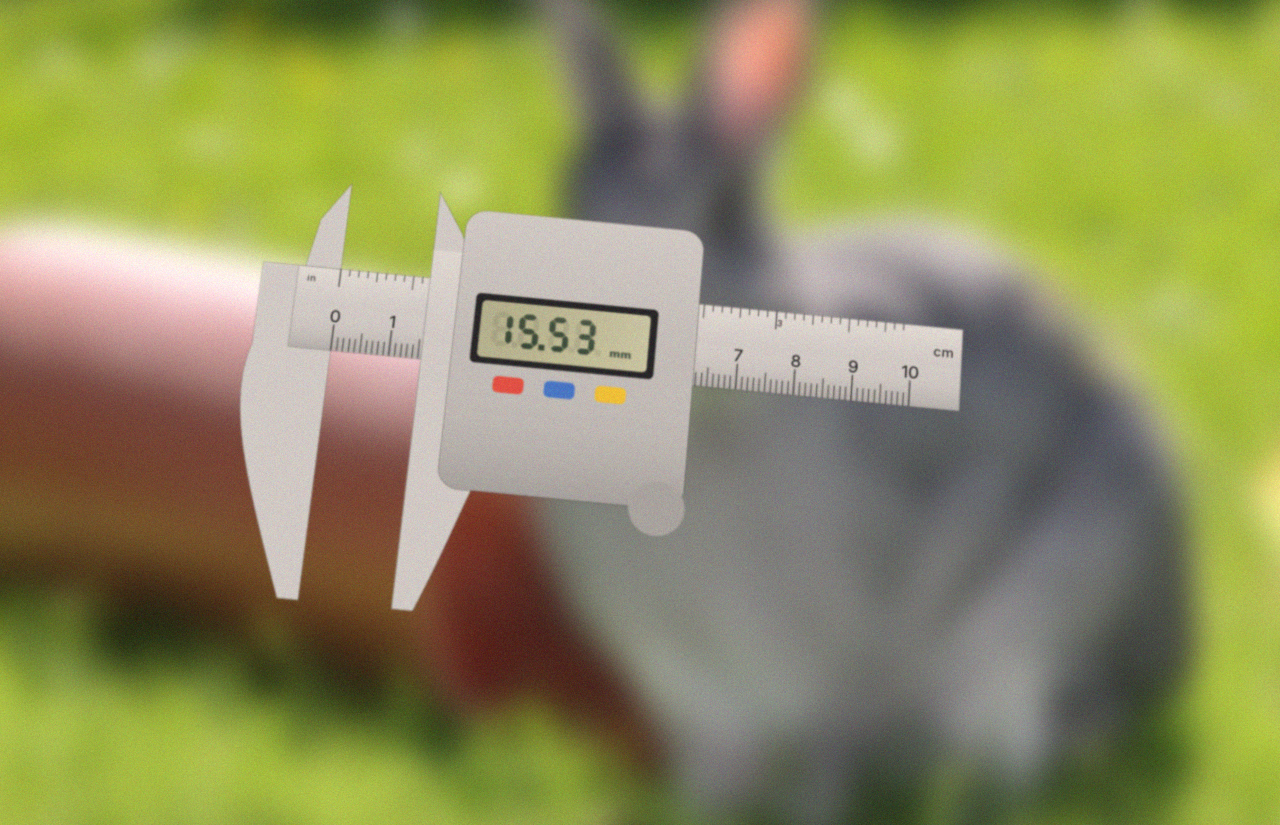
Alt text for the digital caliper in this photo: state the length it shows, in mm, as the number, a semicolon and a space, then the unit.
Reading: 15.53; mm
